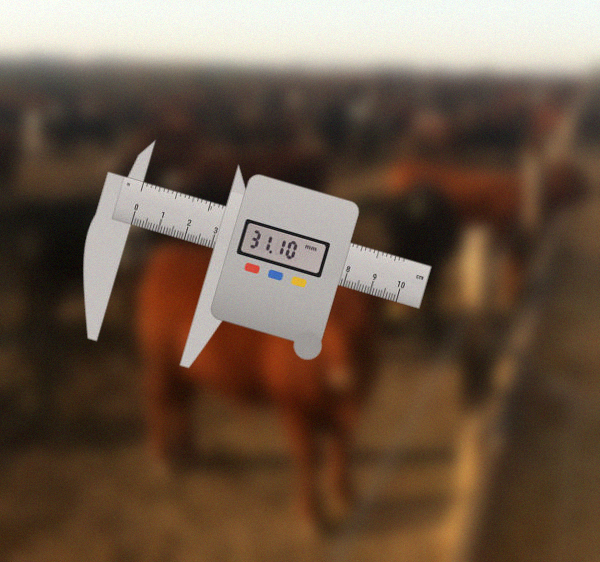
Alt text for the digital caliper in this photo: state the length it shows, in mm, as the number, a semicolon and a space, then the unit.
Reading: 31.10; mm
